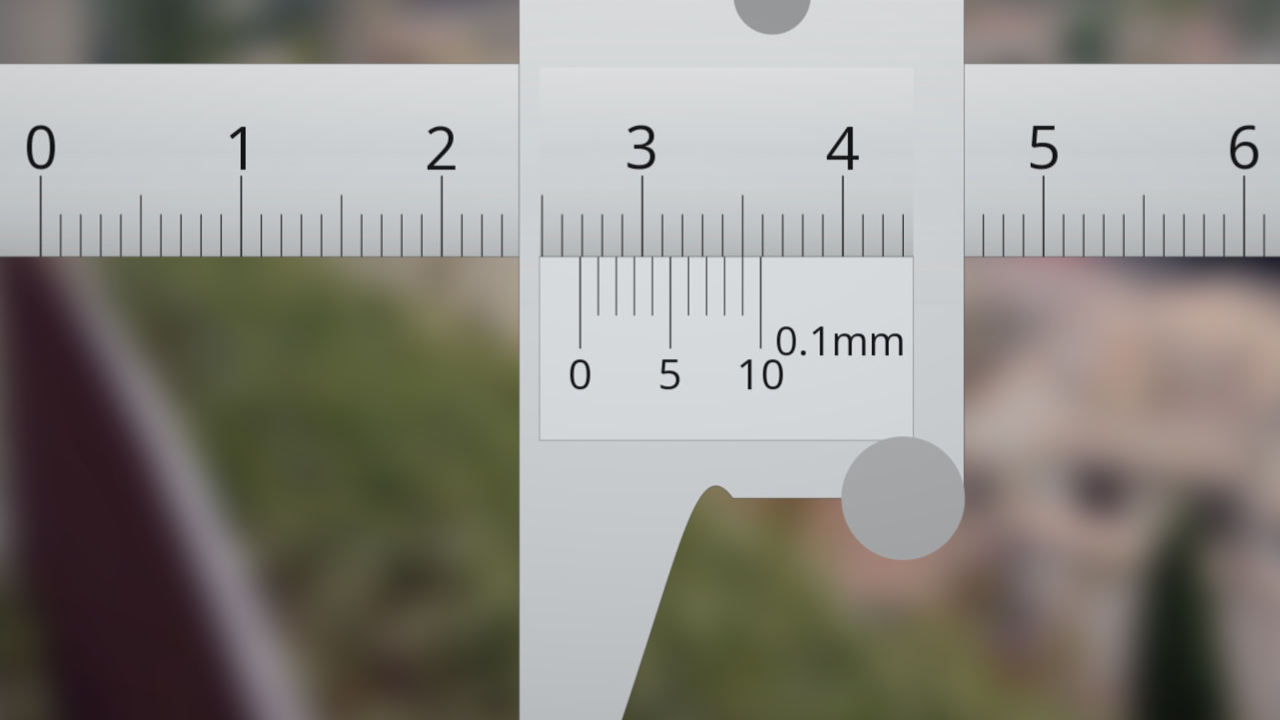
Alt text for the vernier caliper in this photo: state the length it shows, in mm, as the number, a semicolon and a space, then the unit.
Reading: 26.9; mm
